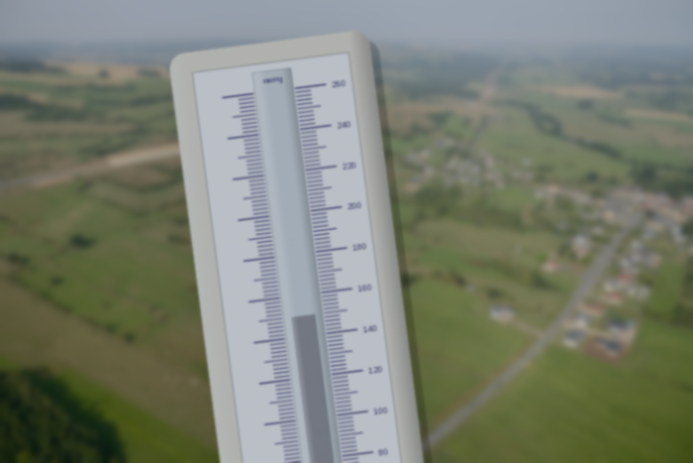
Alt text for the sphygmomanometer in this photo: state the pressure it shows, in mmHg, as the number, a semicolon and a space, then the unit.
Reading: 150; mmHg
